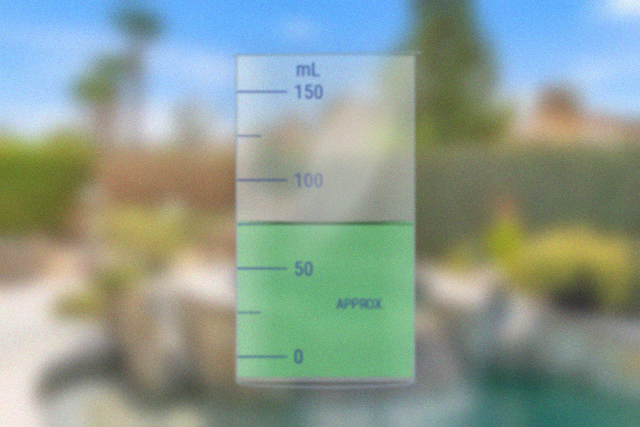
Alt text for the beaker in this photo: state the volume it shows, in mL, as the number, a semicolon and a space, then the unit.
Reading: 75; mL
